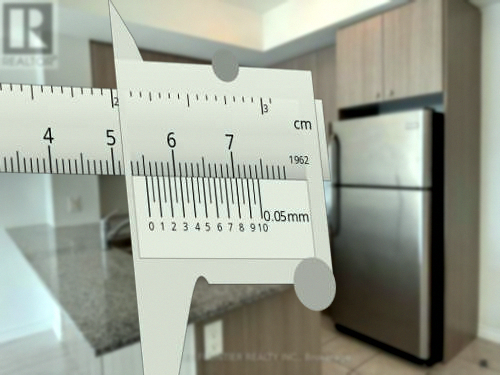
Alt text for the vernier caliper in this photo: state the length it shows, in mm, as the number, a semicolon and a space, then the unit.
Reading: 55.2; mm
